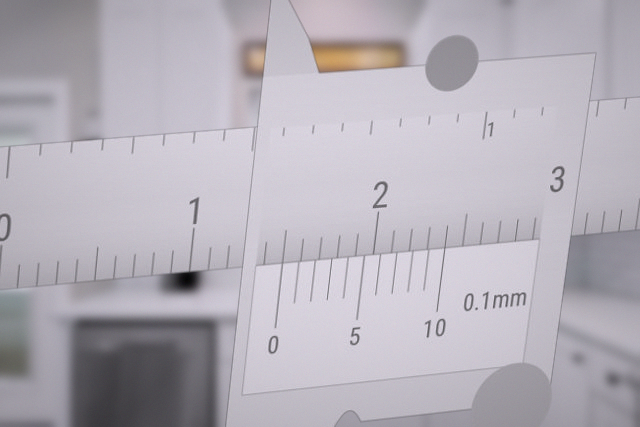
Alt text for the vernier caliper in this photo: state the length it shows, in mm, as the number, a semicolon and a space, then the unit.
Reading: 15.0; mm
